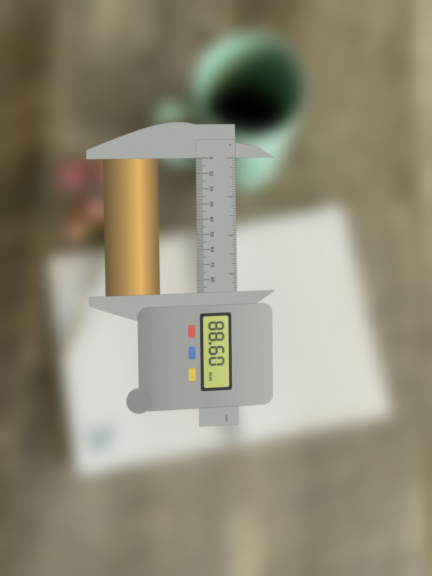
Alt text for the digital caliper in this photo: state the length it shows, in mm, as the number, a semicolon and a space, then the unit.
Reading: 88.60; mm
